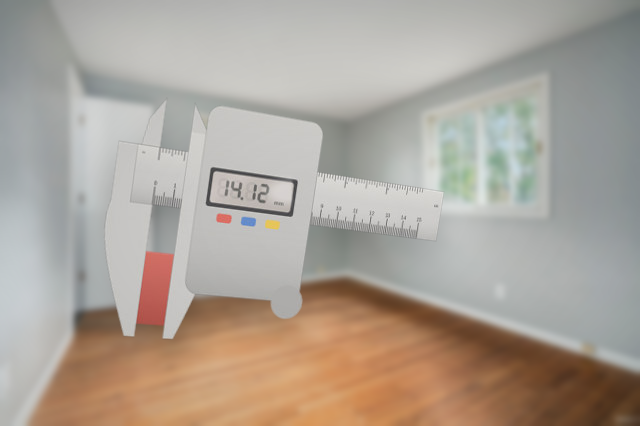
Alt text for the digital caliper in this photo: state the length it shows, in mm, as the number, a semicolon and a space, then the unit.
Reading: 14.12; mm
